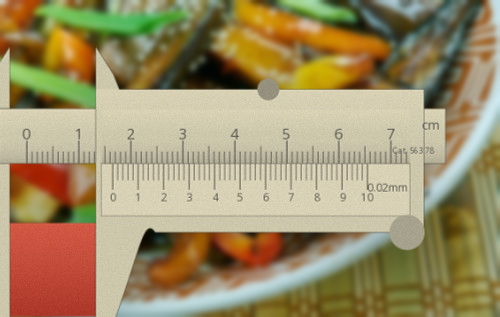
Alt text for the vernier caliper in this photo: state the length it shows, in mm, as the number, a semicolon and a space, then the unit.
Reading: 16.5; mm
